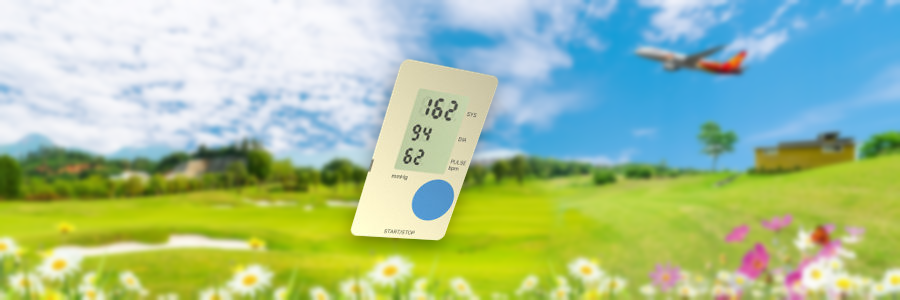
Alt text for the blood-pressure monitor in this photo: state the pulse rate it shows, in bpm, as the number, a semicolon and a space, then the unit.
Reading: 62; bpm
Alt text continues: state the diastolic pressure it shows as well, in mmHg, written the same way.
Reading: 94; mmHg
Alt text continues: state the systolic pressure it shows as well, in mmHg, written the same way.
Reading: 162; mmHg
